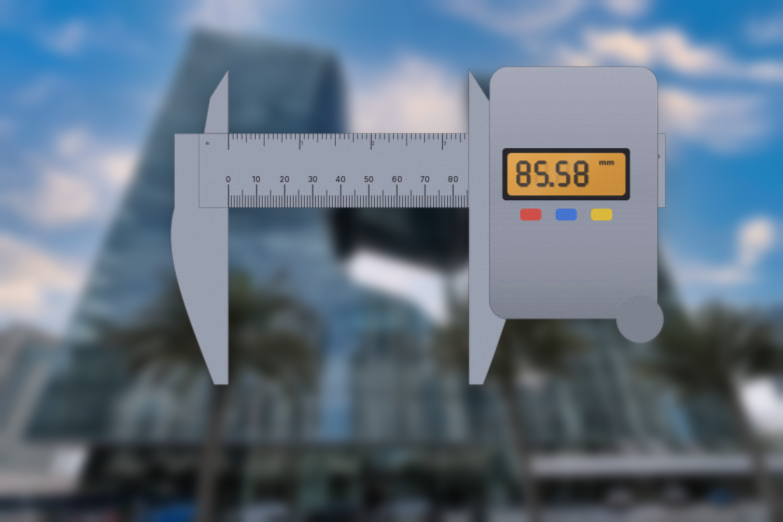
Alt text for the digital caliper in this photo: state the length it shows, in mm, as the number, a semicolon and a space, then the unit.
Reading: 85.58; mm
